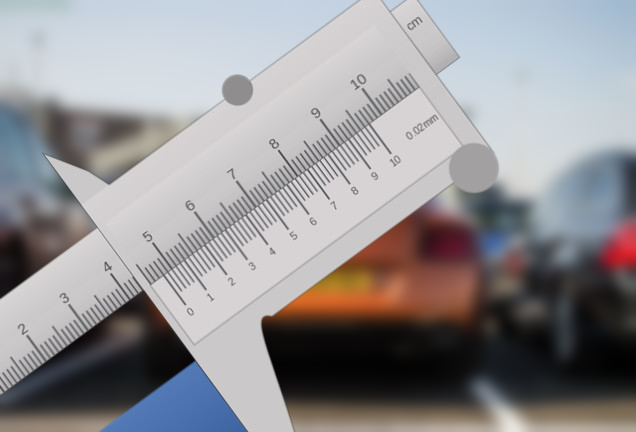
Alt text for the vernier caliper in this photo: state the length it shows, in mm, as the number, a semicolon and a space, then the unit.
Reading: 48.0; mm
